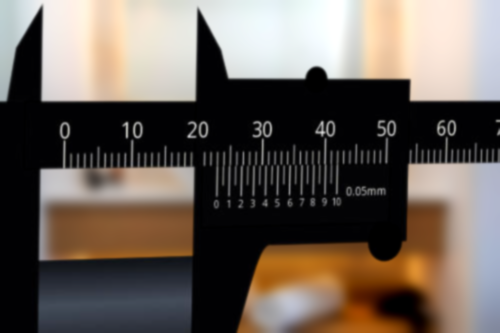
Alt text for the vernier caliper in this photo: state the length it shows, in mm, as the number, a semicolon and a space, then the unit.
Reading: 23.0; mm
